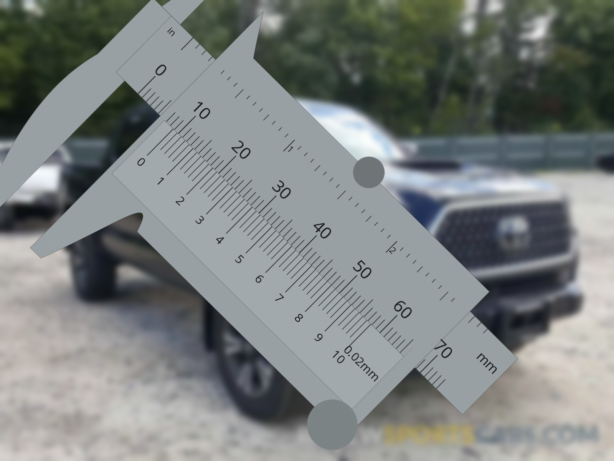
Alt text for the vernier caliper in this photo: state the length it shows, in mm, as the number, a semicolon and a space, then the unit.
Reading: 8.8; mm
